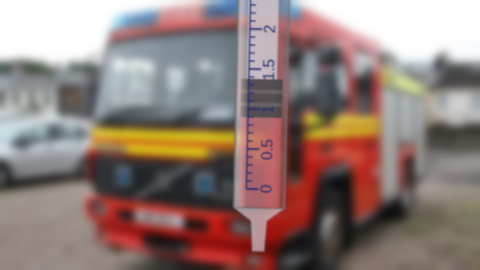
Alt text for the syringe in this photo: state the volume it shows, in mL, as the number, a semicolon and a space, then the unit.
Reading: 0.9; mL
